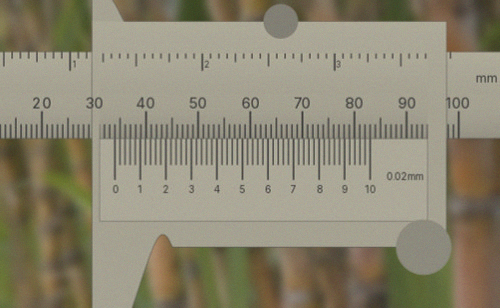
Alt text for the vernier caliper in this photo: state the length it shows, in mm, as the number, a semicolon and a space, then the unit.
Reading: 34.0; mm
